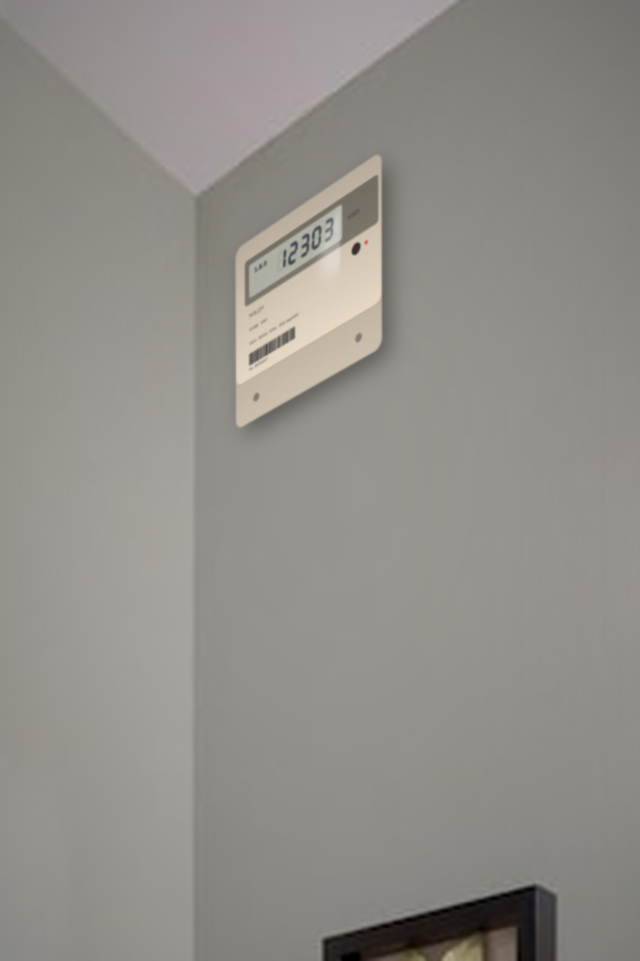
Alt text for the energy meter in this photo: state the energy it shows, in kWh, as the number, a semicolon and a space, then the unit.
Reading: 12303; kWh
